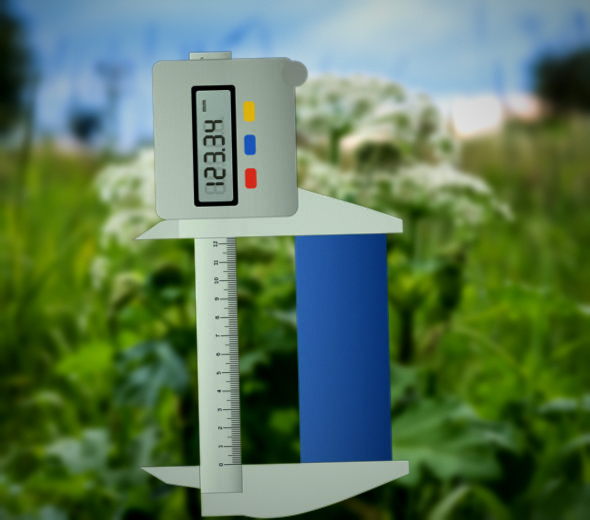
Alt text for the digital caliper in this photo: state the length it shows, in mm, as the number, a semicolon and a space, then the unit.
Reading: 123.34; mm
